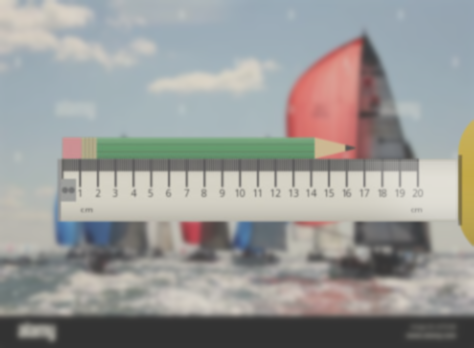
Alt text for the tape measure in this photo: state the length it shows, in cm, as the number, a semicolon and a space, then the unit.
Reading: 16.5; cm
